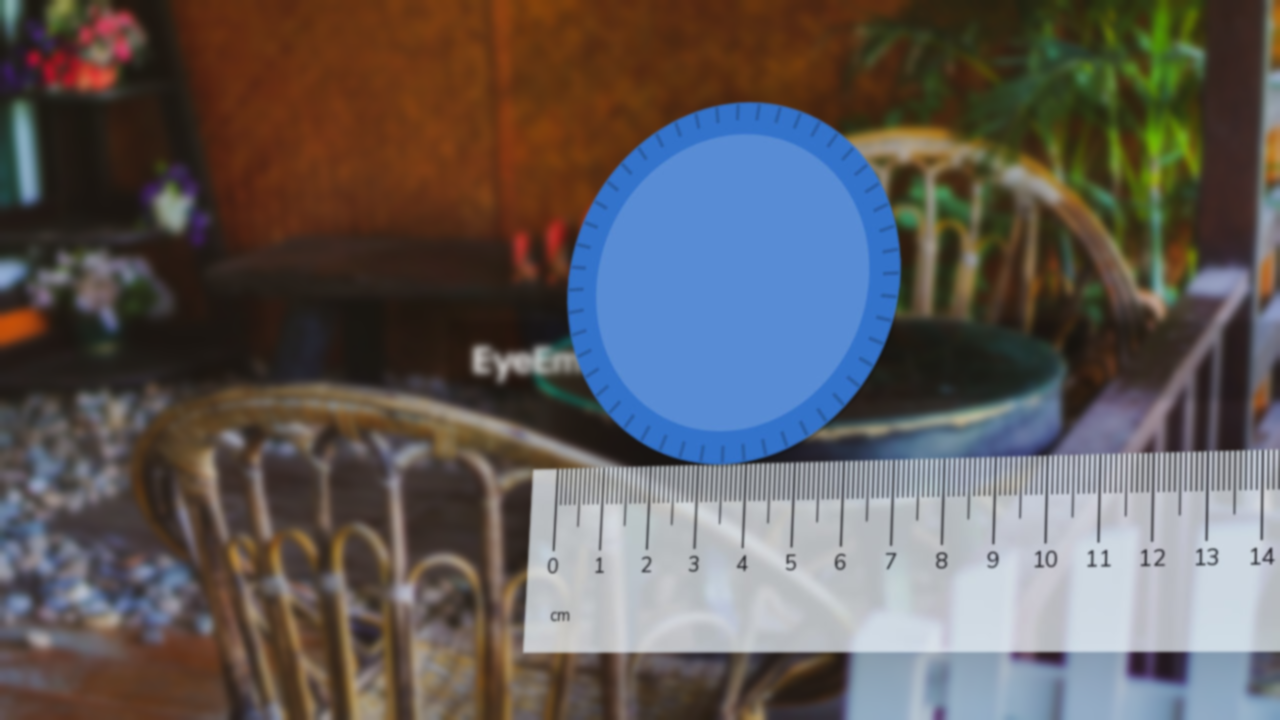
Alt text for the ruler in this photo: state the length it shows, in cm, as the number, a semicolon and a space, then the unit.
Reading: 7; cm
